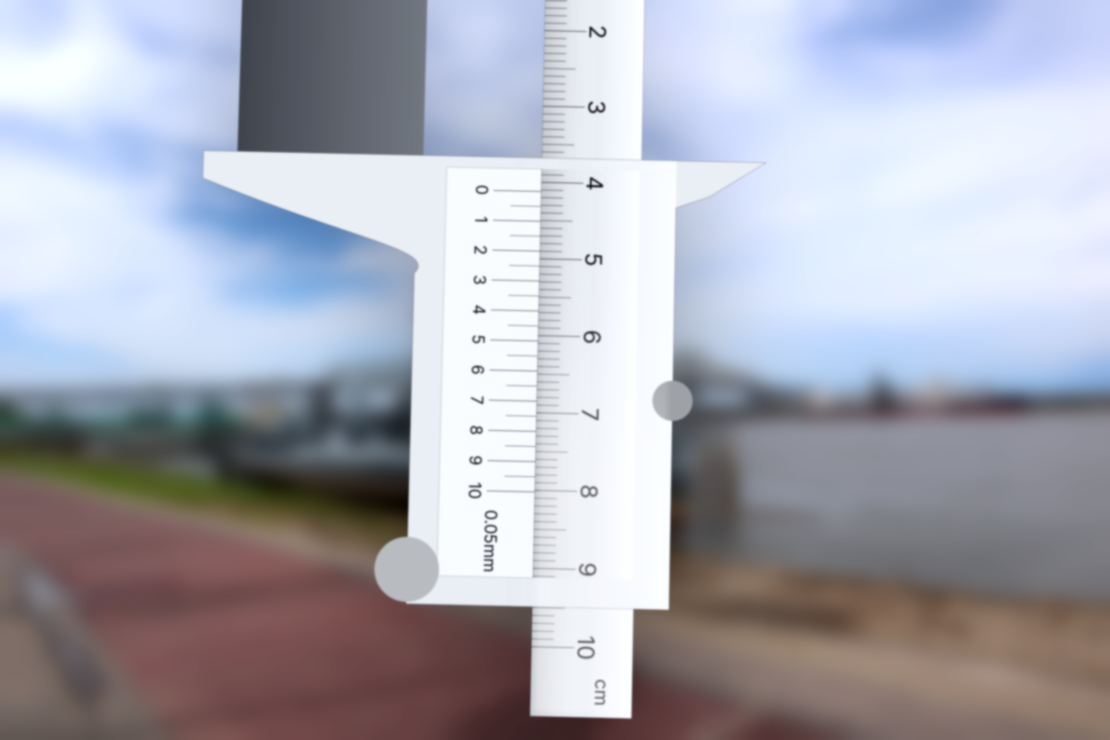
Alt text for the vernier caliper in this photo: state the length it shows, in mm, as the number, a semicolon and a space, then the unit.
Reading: 41.2; mm
